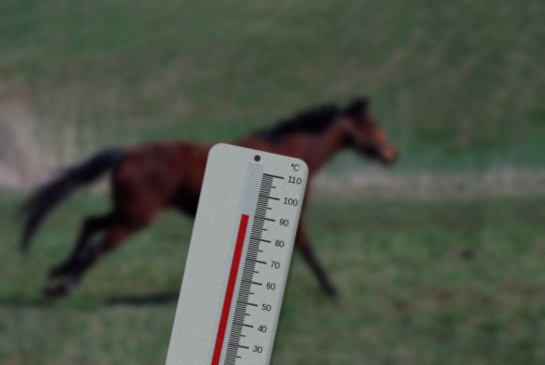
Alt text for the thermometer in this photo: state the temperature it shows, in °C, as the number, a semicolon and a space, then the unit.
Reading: 90; °C
